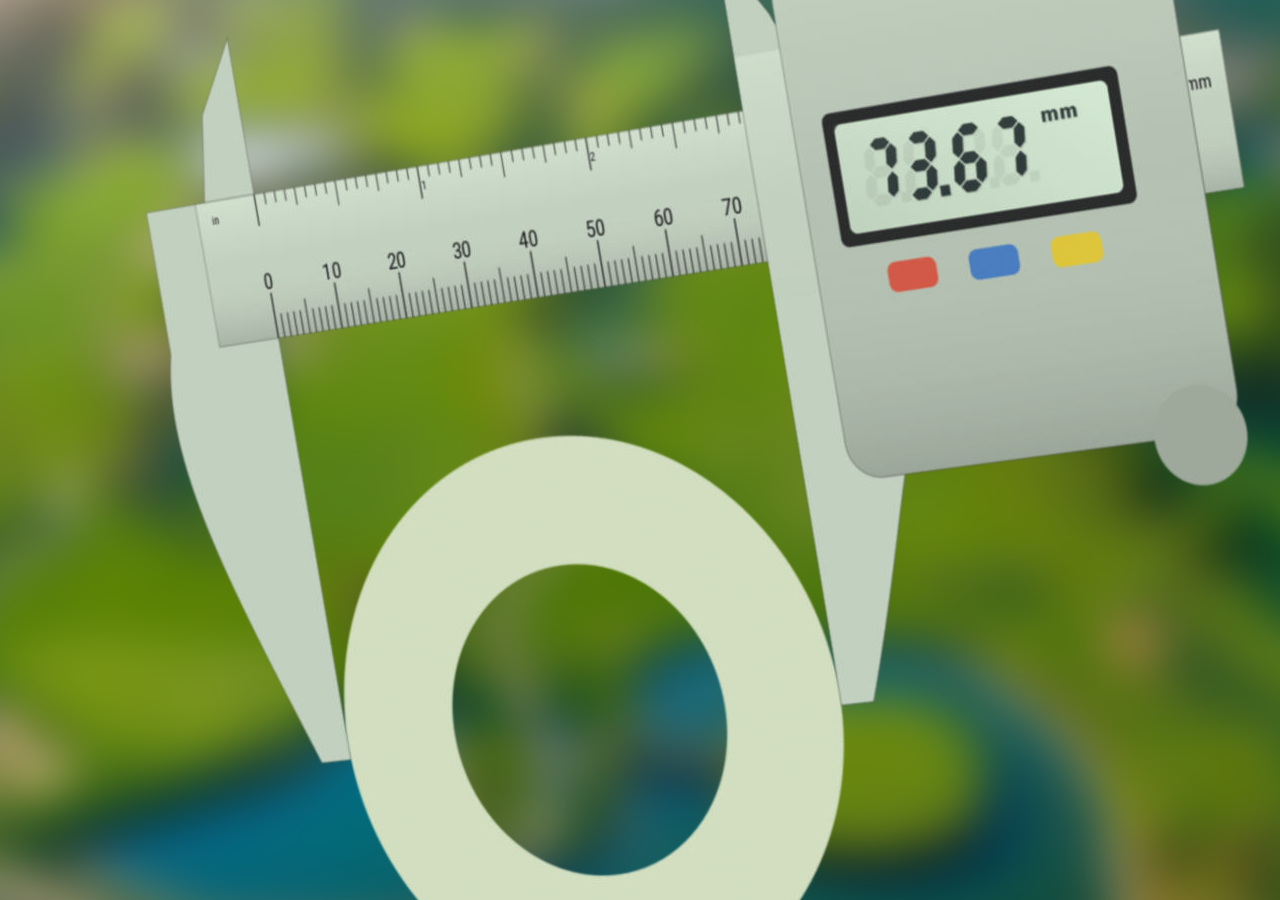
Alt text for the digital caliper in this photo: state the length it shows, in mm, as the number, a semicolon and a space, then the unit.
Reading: 73.67; mm
